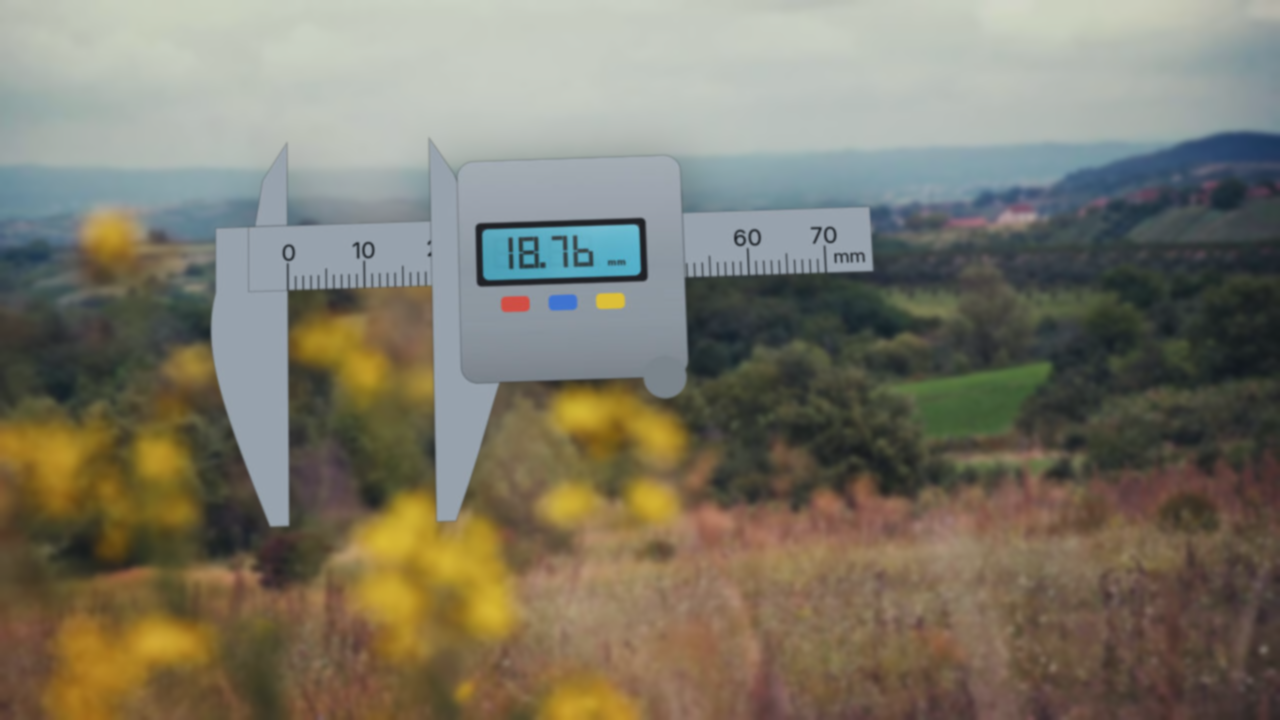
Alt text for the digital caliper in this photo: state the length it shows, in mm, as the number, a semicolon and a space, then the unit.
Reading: 18.76; mm
